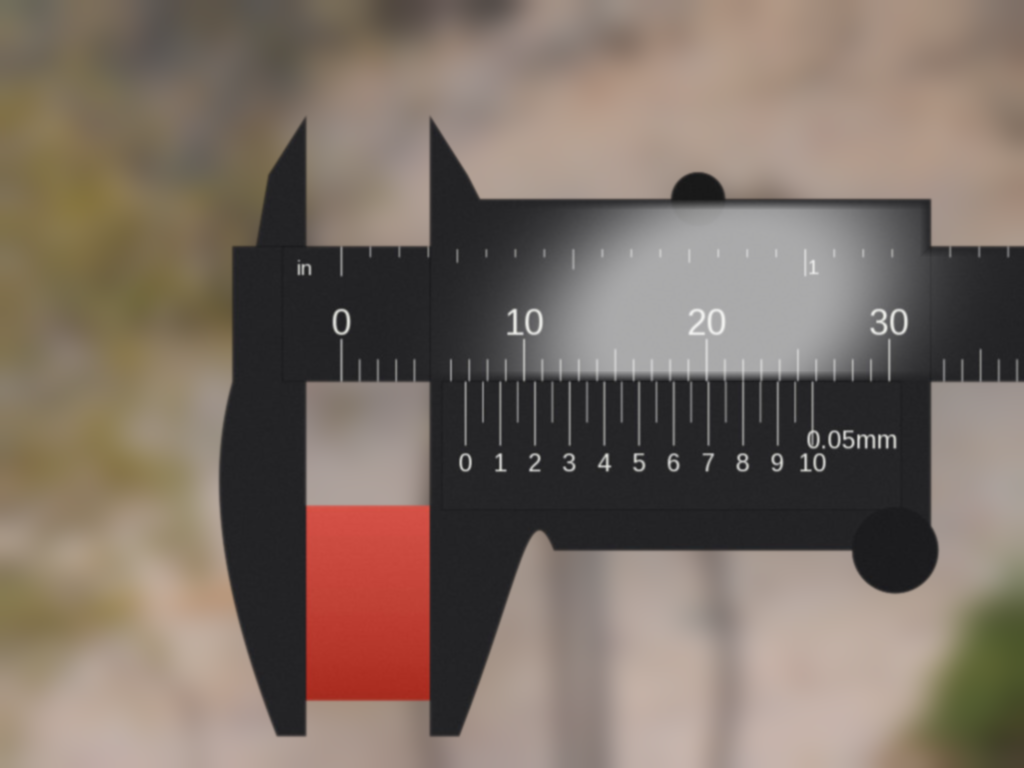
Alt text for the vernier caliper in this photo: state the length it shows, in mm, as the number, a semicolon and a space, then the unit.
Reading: 6.8; mm
